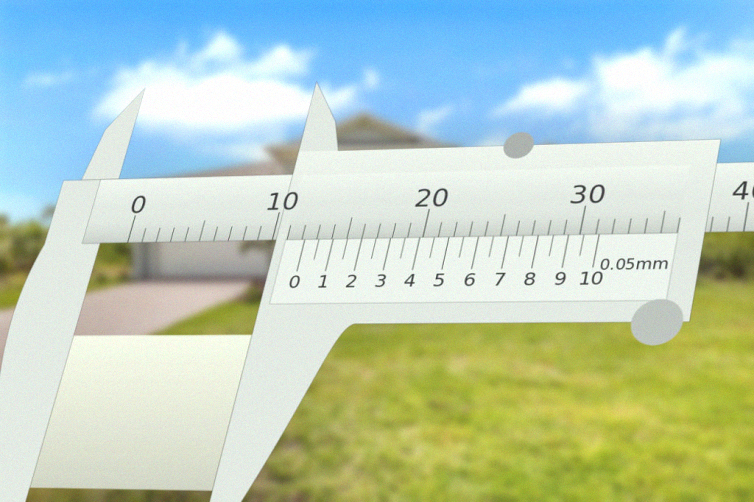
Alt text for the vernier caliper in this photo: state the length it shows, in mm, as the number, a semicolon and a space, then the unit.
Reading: 12.2; mm
